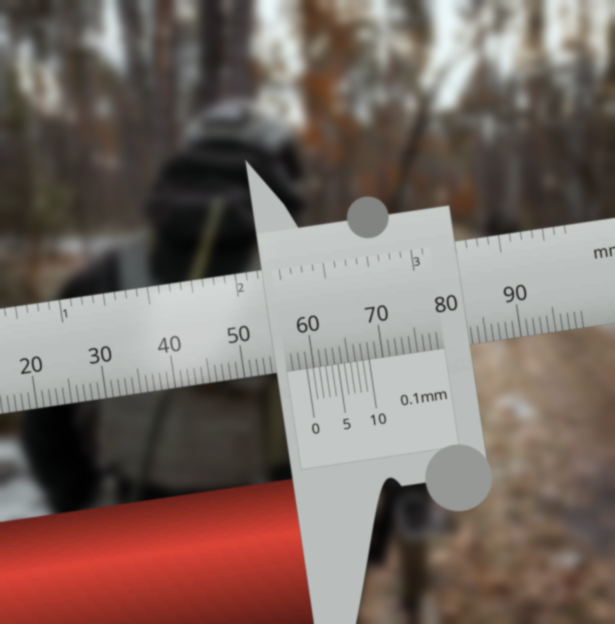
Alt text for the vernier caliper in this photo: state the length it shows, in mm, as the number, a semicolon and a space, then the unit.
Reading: 59.0; mm
